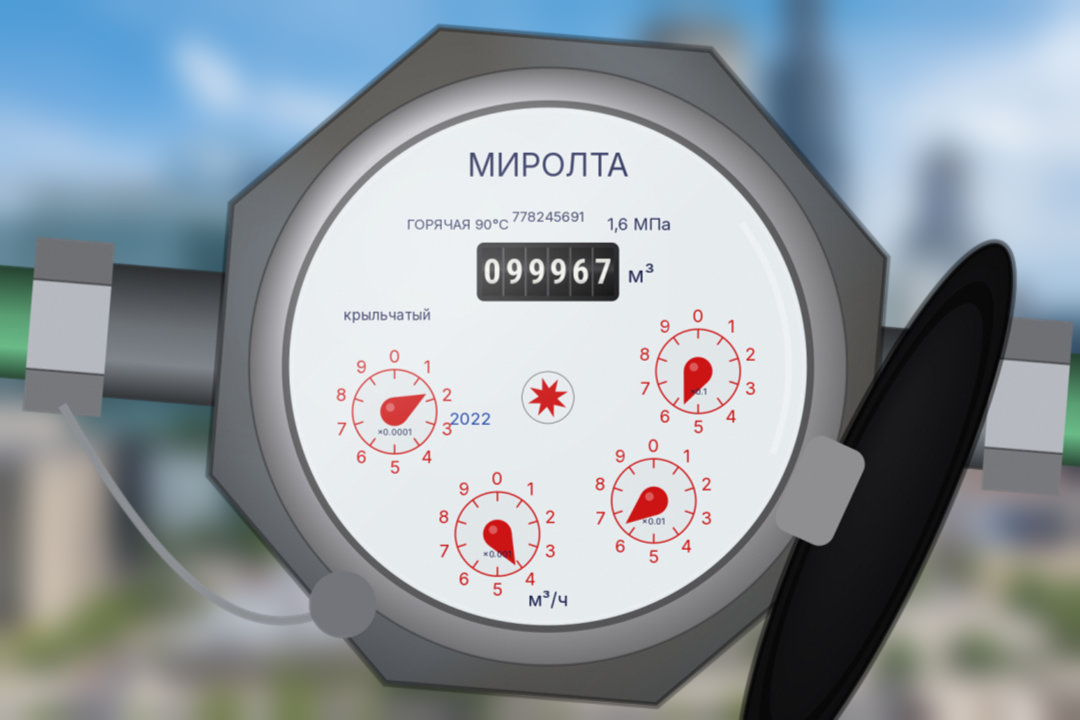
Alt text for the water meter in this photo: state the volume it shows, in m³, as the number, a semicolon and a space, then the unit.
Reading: 99967.5641; m³
